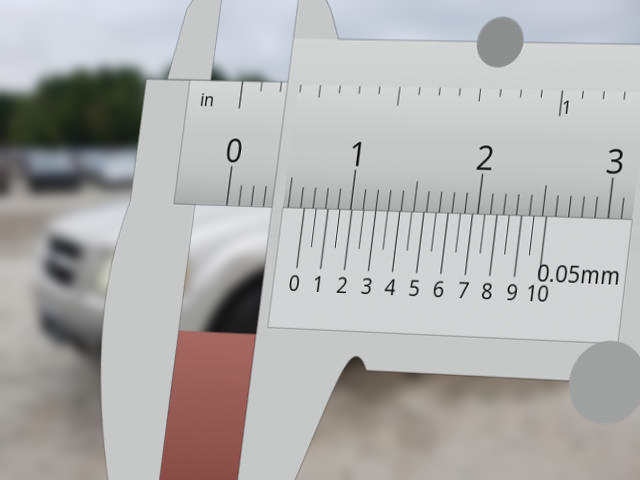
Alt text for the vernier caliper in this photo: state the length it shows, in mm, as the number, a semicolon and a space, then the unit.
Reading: 6.3; mm
